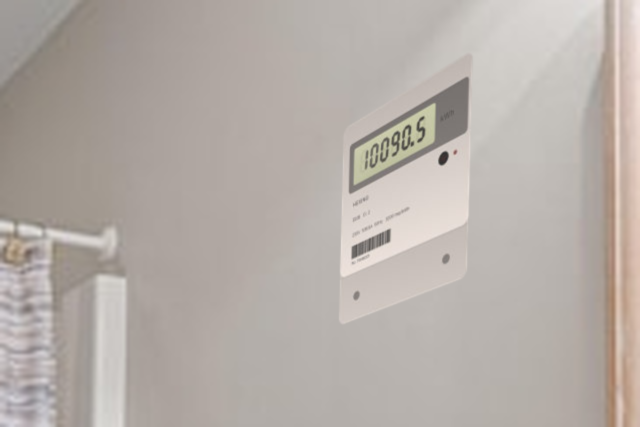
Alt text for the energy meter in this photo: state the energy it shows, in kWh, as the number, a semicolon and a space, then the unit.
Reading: 10090.5; kWh
